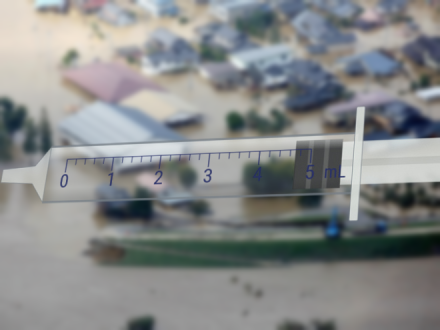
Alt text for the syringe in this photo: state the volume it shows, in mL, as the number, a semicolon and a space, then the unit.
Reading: 4.7; mL
